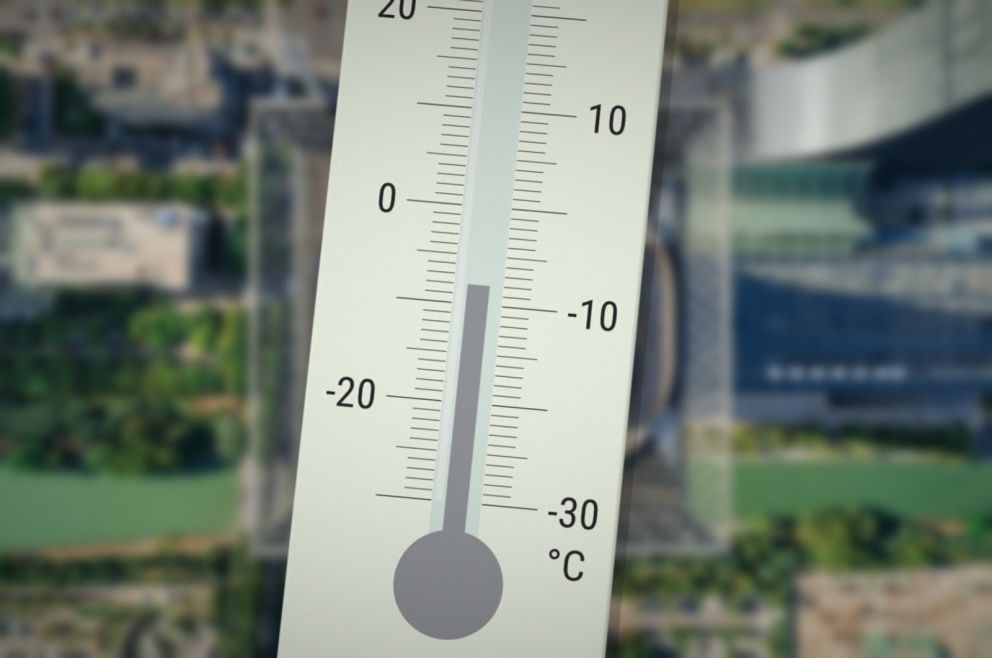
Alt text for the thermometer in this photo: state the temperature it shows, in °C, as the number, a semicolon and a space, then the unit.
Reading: -8; °C
